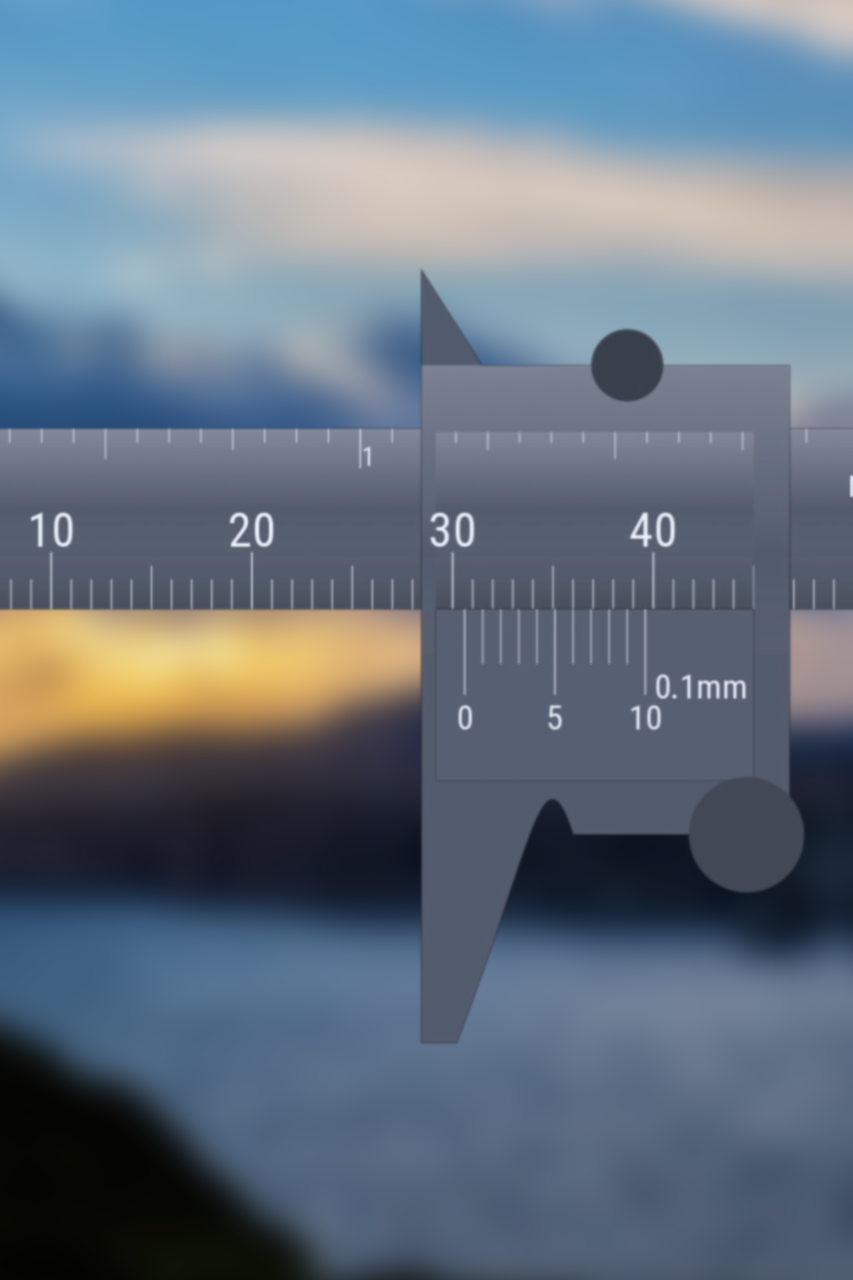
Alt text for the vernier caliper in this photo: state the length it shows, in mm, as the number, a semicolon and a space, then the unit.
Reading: 30.6; mm
